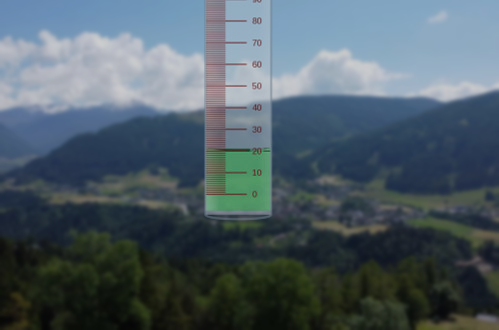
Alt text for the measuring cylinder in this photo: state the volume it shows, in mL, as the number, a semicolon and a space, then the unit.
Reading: 20; mL
